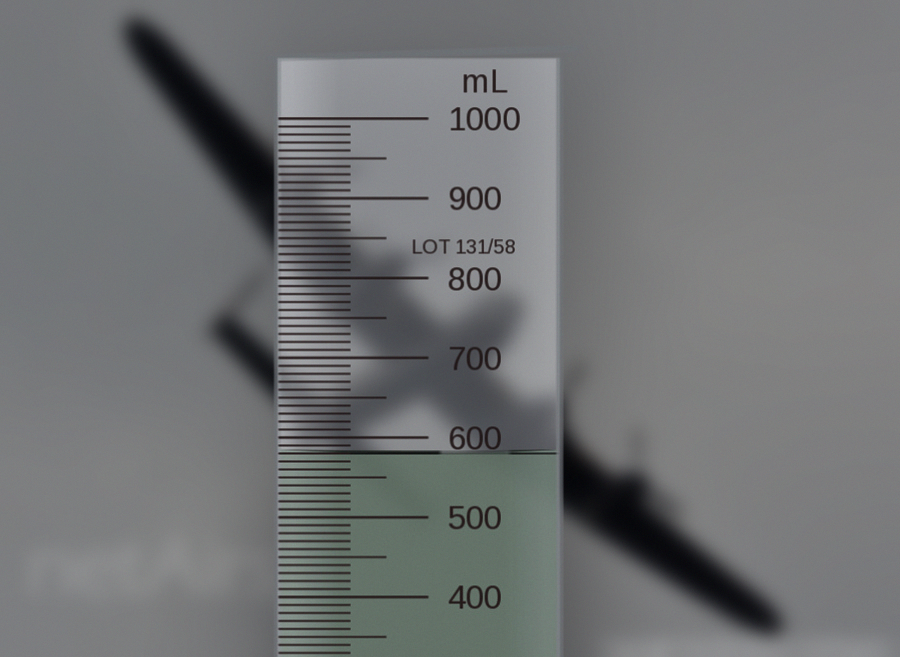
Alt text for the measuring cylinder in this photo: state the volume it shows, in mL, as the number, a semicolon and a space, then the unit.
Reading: 580; mL
